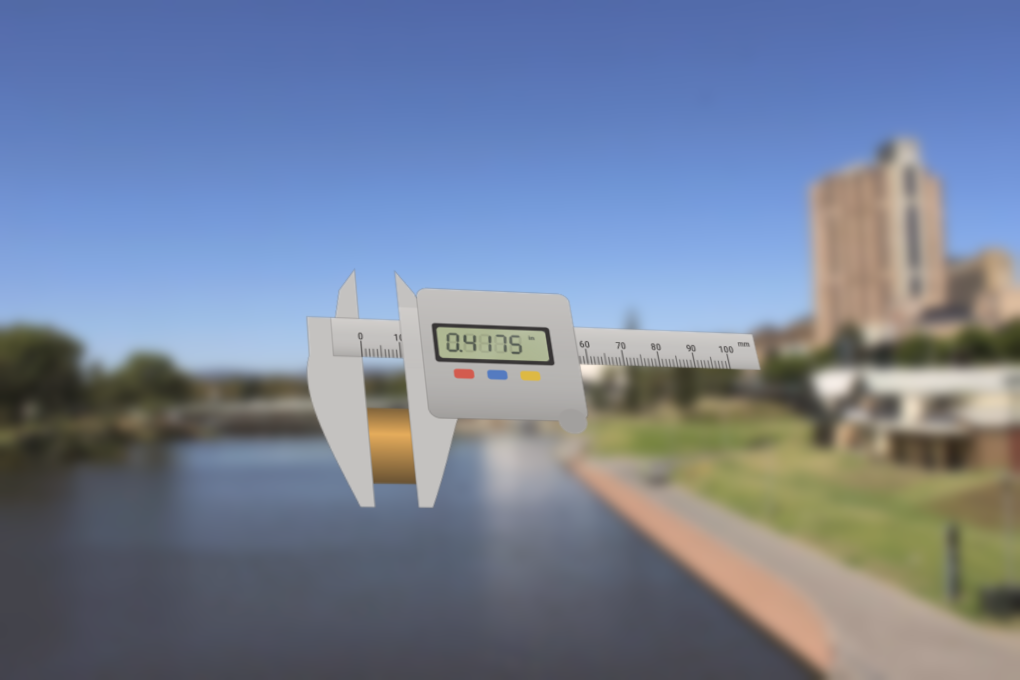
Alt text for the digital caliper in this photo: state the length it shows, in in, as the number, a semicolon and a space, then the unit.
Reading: 0.4175; in
